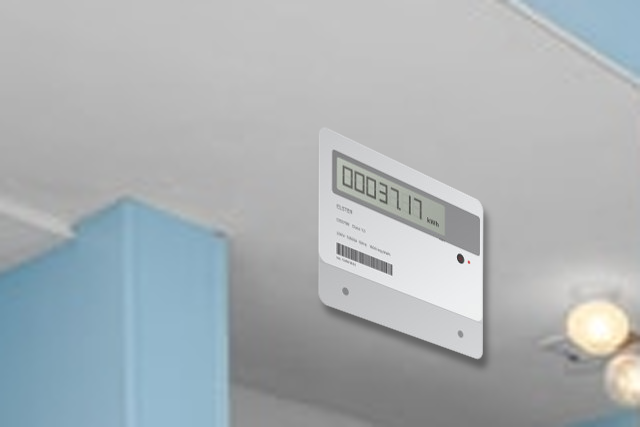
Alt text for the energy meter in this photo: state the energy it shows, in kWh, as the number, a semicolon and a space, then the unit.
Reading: 37.17; kWh
